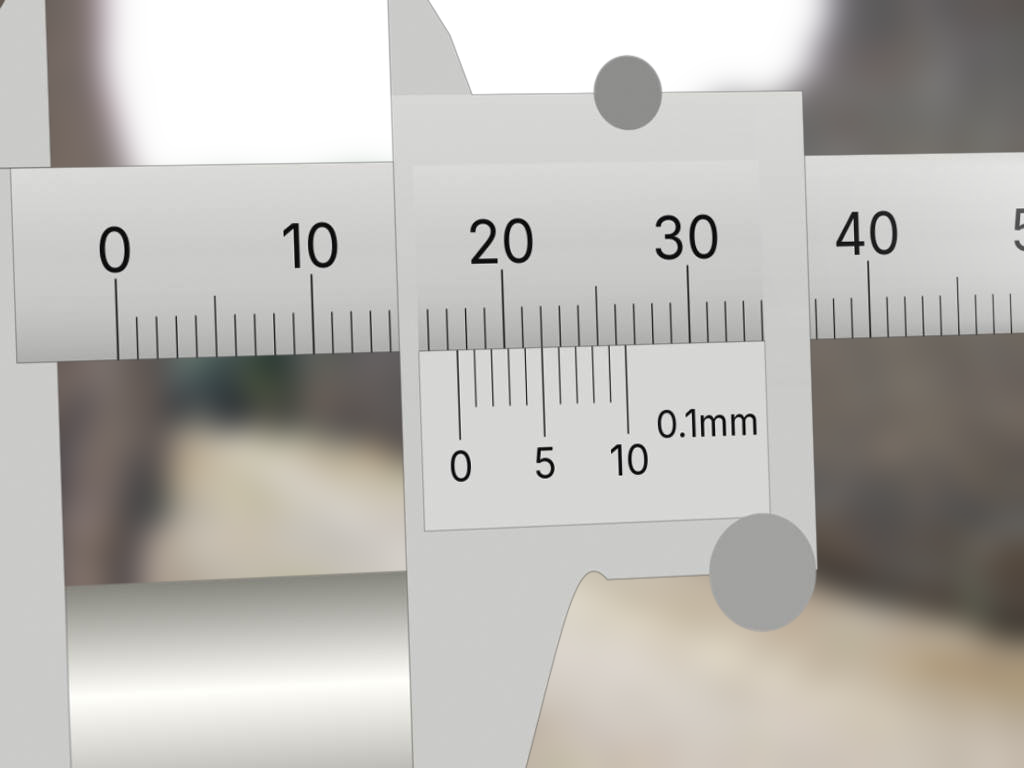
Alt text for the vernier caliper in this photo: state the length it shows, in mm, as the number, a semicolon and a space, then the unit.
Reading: 17.5; mm
